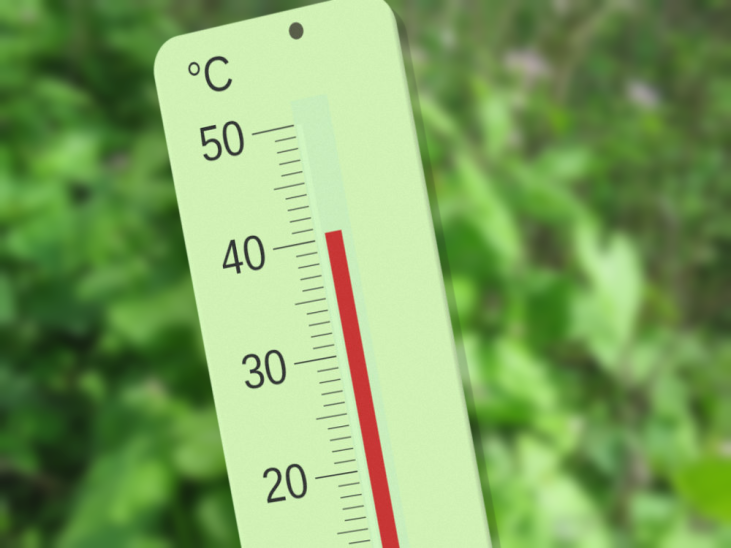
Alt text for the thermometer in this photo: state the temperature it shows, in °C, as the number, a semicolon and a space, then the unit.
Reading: 40.5; °C
